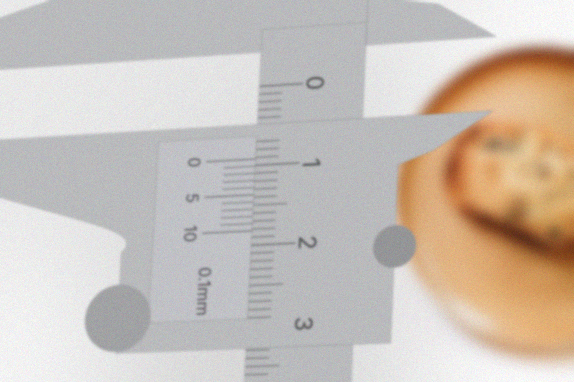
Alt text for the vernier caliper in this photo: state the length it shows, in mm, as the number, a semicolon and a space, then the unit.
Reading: 9.2; mm
